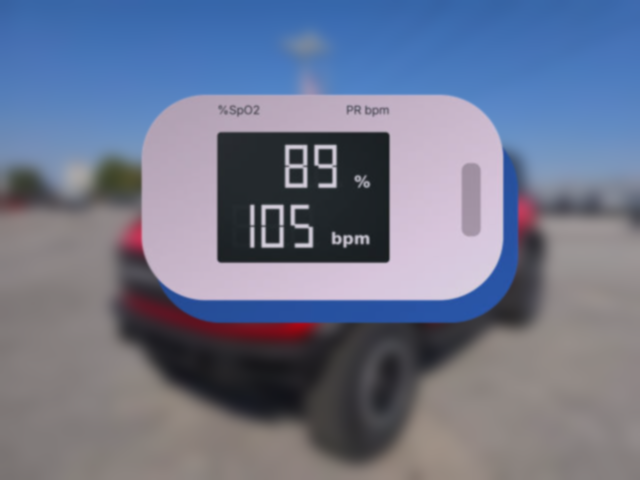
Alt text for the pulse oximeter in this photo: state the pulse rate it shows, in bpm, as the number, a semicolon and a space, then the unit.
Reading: 105; bpm
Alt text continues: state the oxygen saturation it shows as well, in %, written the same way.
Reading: 89; %
